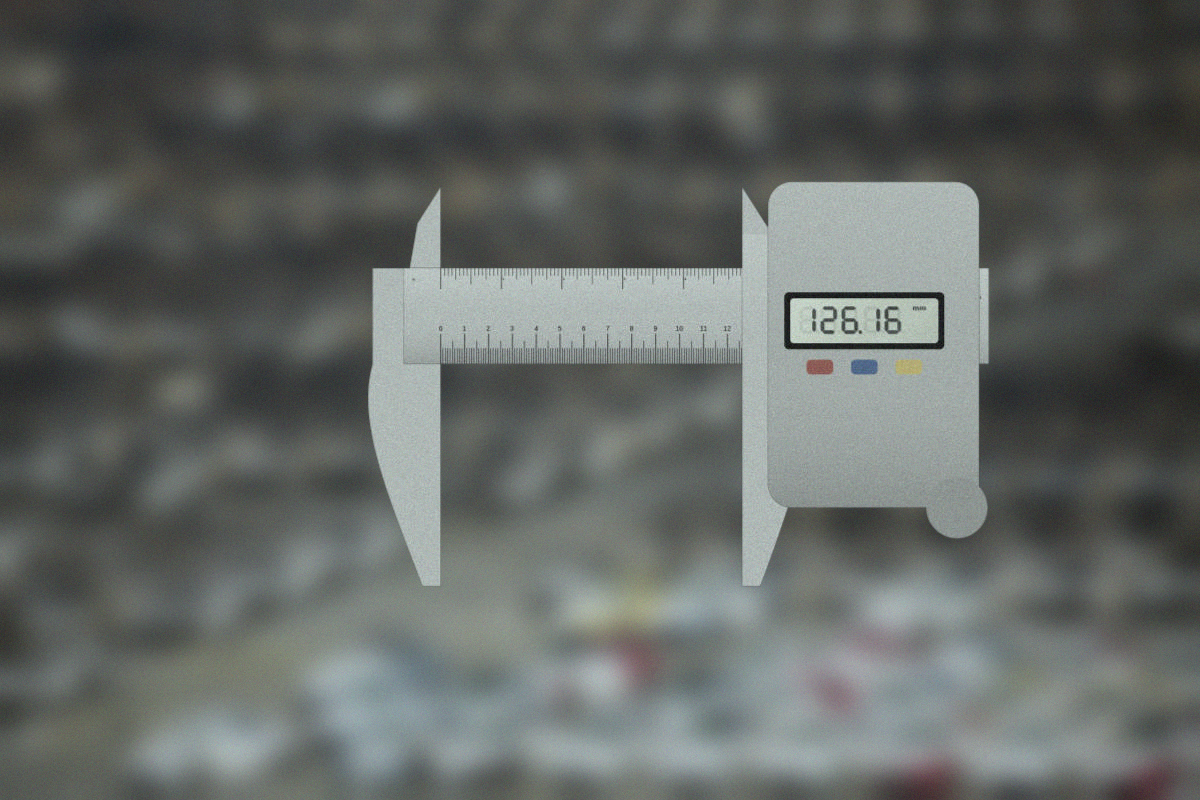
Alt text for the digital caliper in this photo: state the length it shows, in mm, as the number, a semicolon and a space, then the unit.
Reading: 126.16; mm
